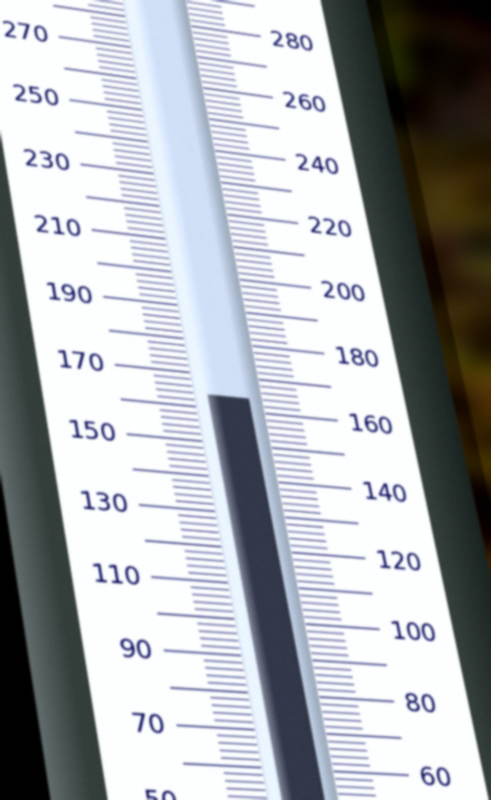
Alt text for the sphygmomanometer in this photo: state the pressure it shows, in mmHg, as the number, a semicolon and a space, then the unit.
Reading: 164; mmHg
